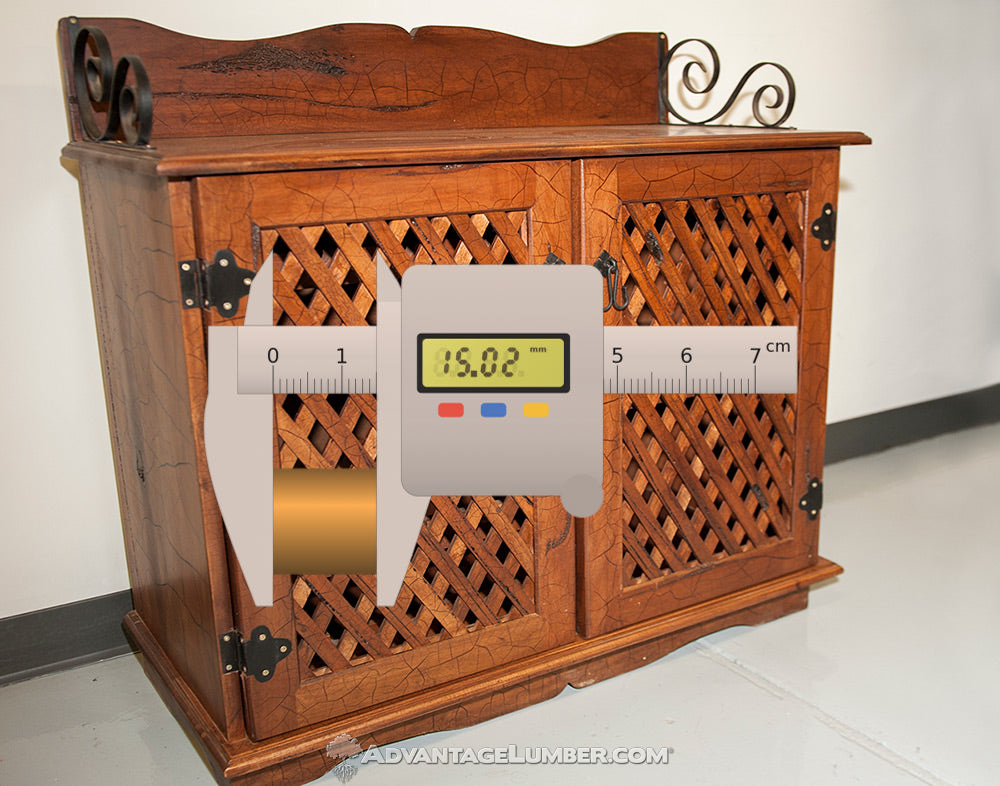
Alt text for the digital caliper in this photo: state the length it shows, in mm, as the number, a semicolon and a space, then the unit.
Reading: 15.02; mm
